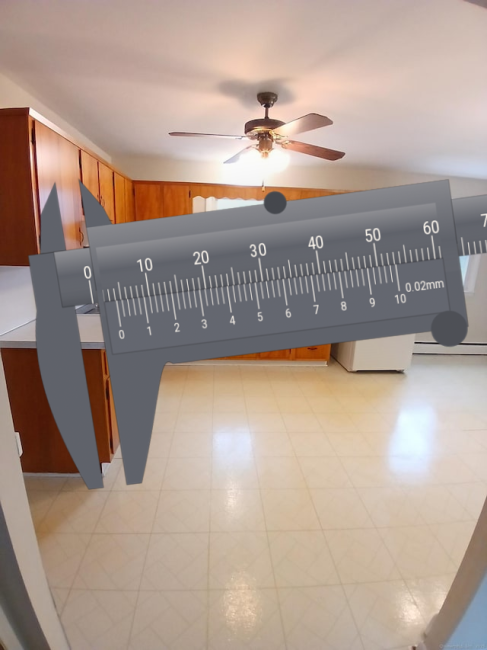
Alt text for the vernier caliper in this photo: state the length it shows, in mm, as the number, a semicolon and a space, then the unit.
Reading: 4.2; mm
